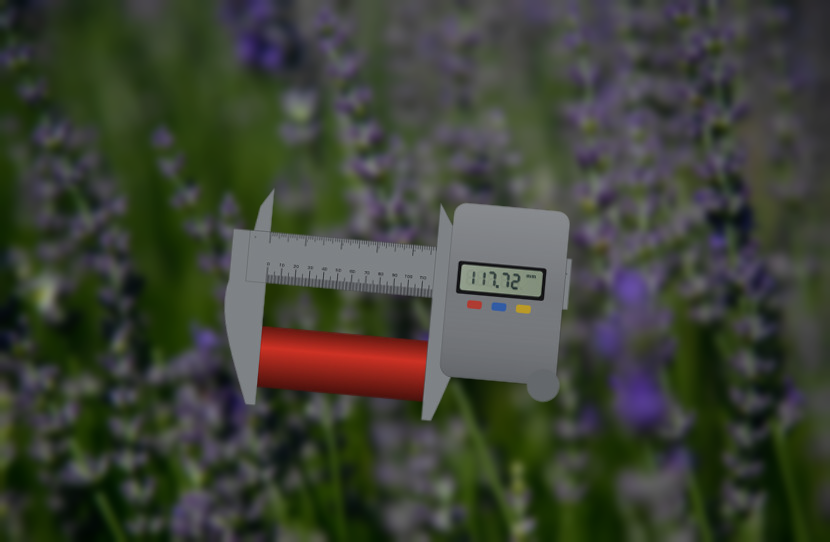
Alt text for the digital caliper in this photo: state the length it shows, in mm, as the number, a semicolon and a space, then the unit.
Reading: 117.72; mm
